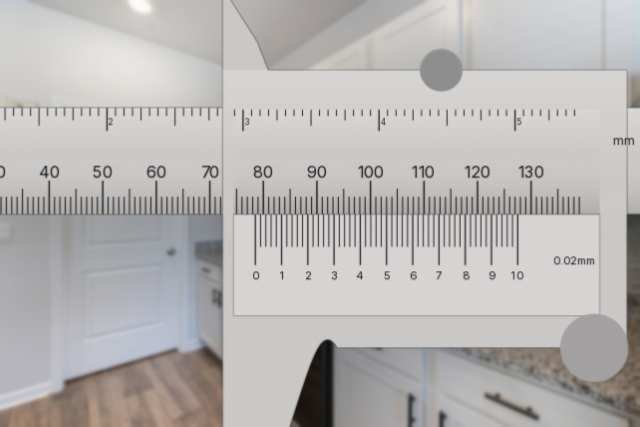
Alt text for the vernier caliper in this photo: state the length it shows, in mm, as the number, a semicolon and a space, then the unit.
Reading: 78.5; mm
